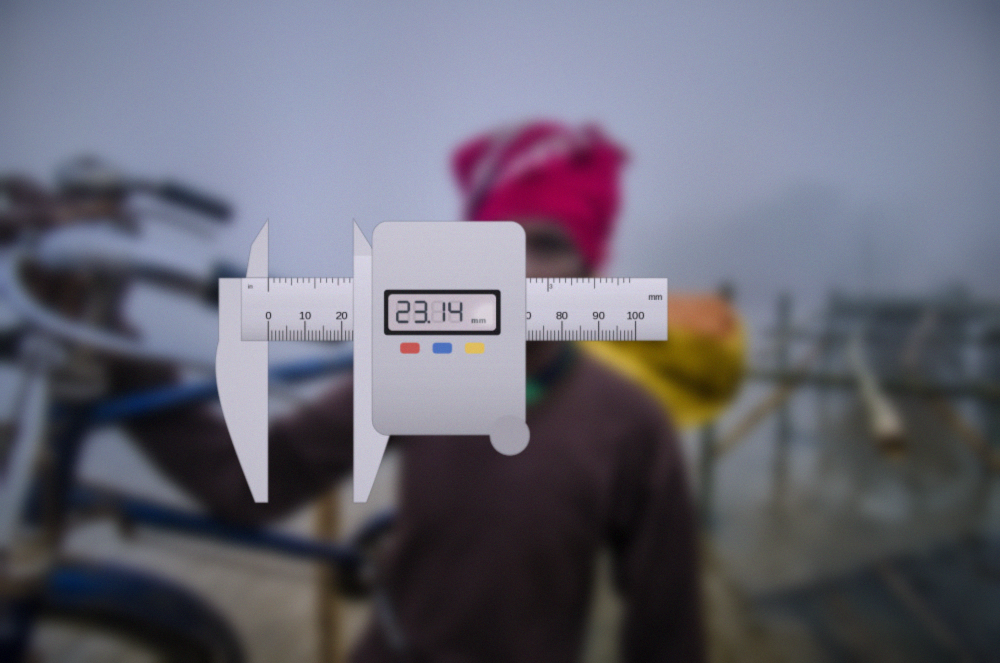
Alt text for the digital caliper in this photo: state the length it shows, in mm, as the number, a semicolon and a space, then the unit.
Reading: 23.14; mm
